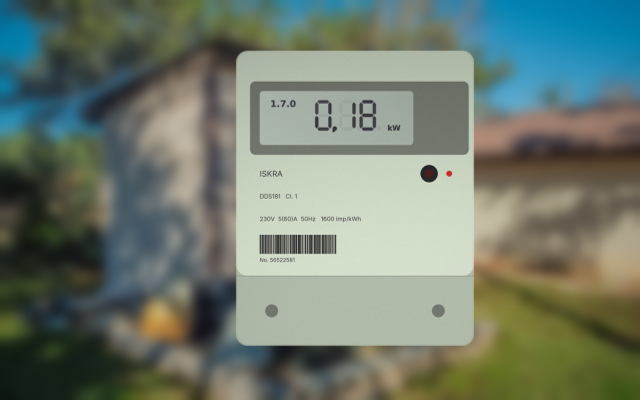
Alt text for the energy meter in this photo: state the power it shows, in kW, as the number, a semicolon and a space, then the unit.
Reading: 0.18; kW
